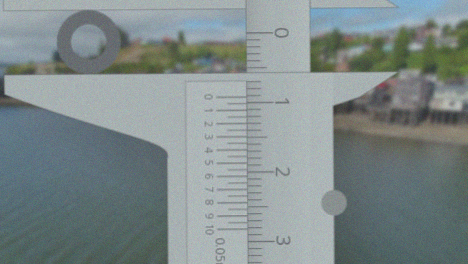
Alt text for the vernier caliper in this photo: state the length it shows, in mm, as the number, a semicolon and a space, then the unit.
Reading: 9.2; mm
